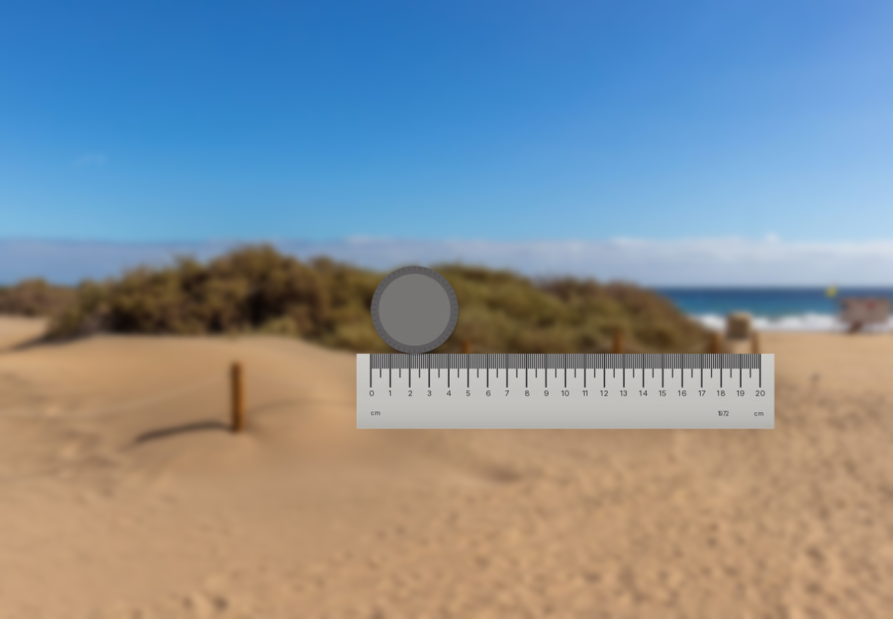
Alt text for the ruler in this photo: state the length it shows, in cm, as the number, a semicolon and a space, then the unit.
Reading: 4.5; cm
